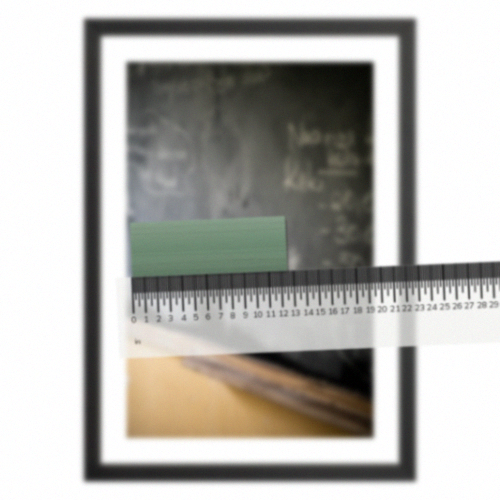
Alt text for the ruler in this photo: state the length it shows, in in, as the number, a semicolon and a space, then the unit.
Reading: 12.5; in
